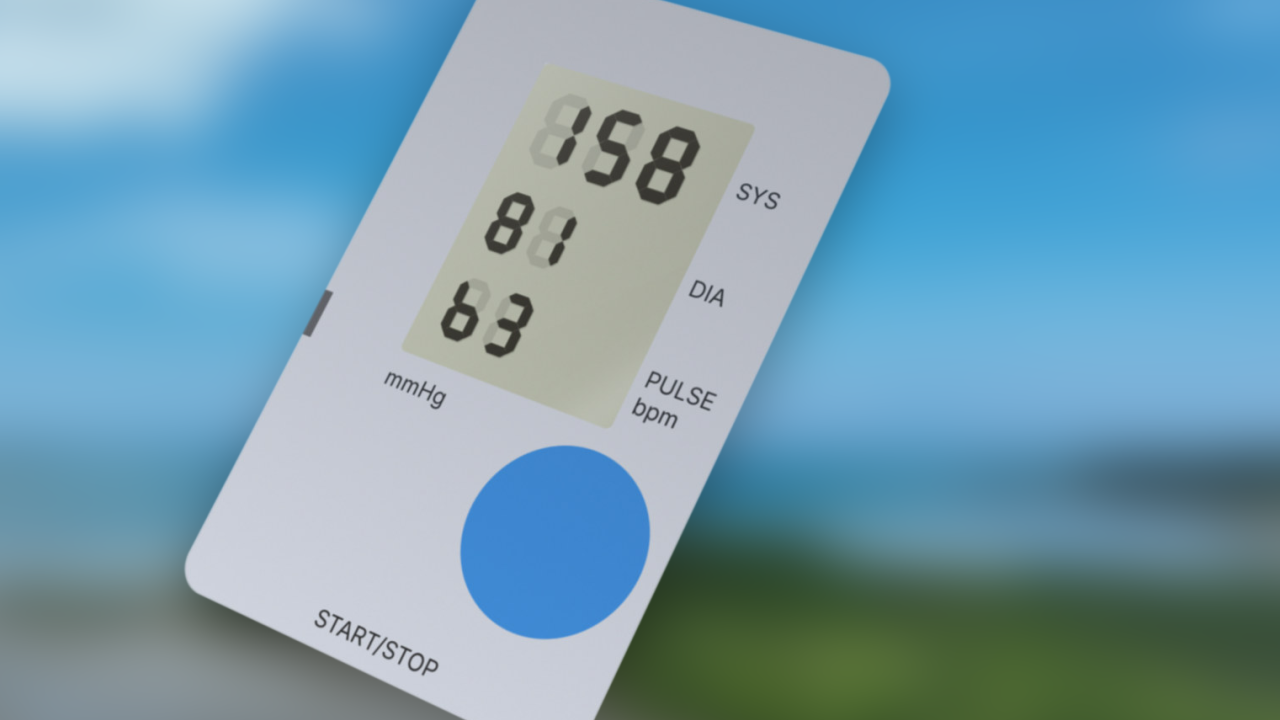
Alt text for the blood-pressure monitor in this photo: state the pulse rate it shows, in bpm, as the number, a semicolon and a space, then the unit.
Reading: 63; bpm
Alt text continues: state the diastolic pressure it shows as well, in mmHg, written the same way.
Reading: 81; mmHg
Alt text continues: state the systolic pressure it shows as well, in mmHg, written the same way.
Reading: 158; mmHg
